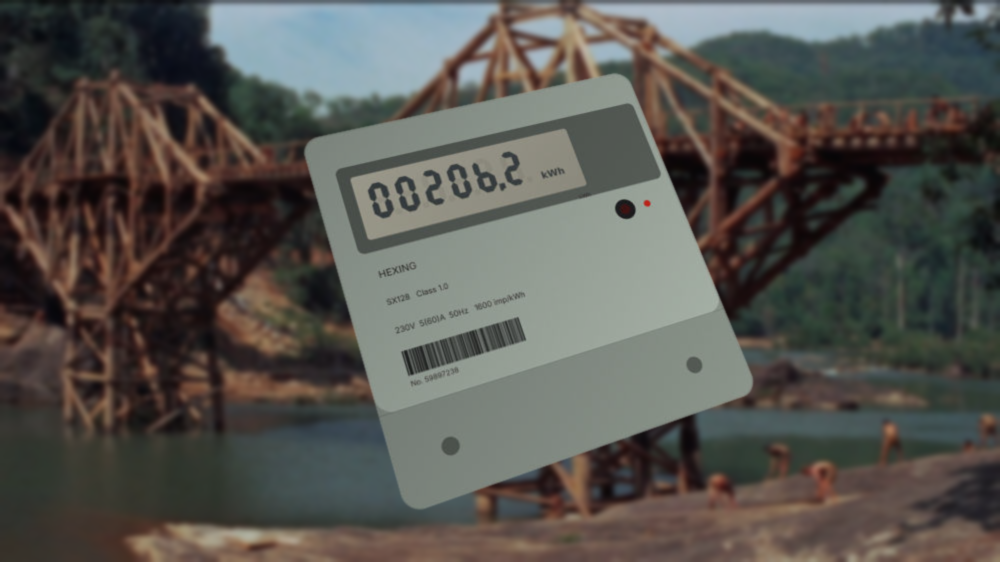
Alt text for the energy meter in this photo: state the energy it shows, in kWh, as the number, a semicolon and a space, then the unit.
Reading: 206.2; kWh
